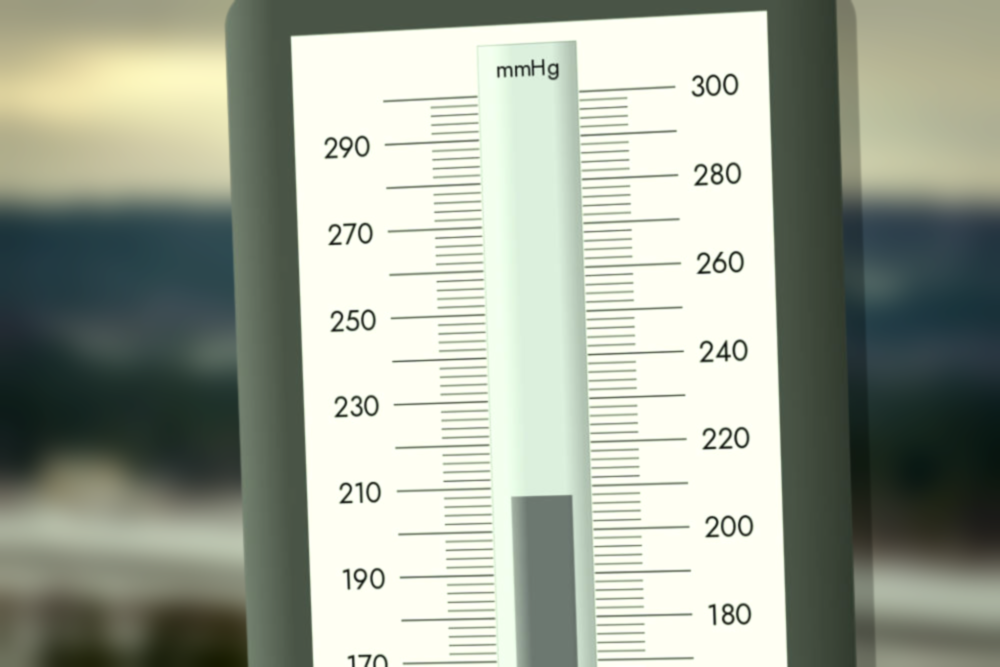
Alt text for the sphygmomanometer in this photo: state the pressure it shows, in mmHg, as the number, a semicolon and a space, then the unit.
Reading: 208; mmHg
